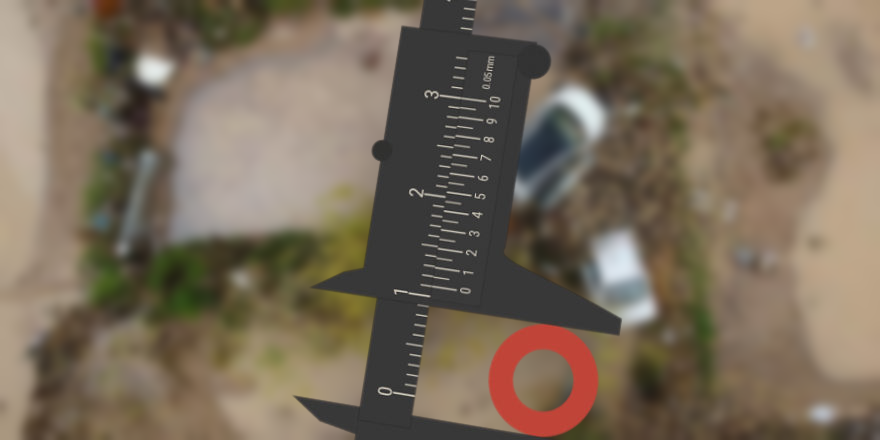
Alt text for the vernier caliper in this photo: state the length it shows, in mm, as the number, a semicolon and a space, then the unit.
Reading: 11.0; mm
